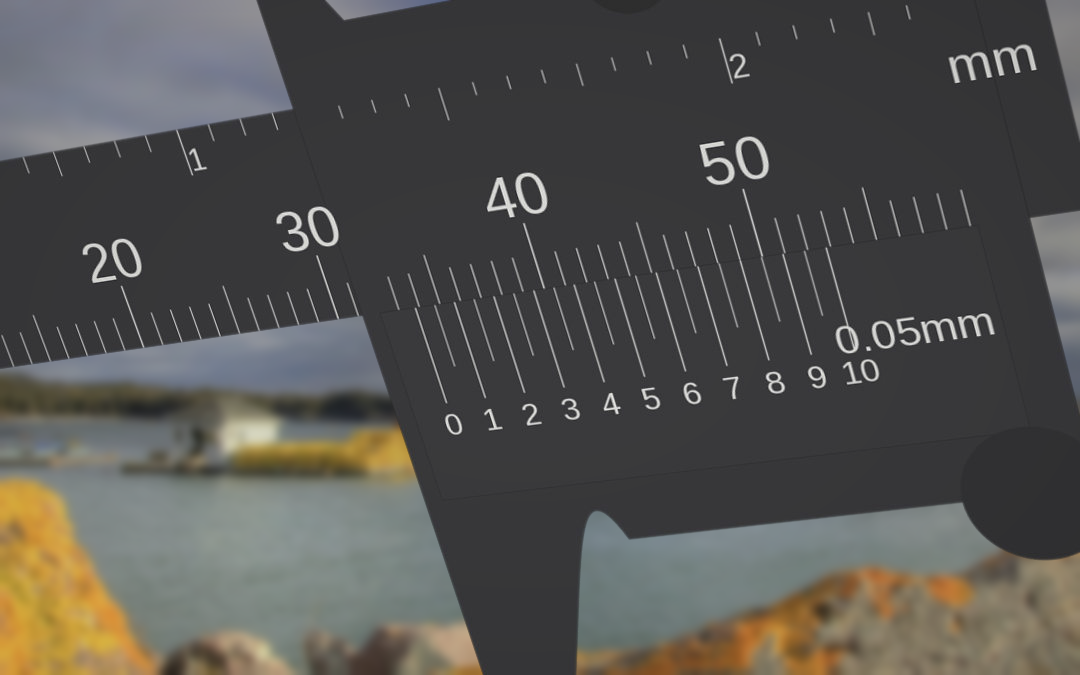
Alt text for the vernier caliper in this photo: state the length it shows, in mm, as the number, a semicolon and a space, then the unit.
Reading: 33.8; mm
